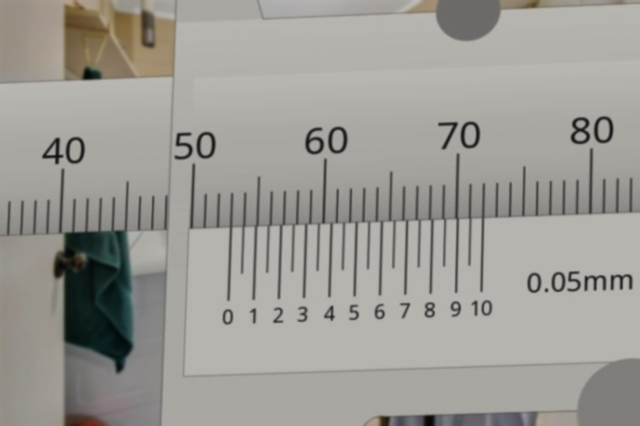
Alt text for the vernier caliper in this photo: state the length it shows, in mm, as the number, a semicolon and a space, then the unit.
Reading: 53.0; mm
